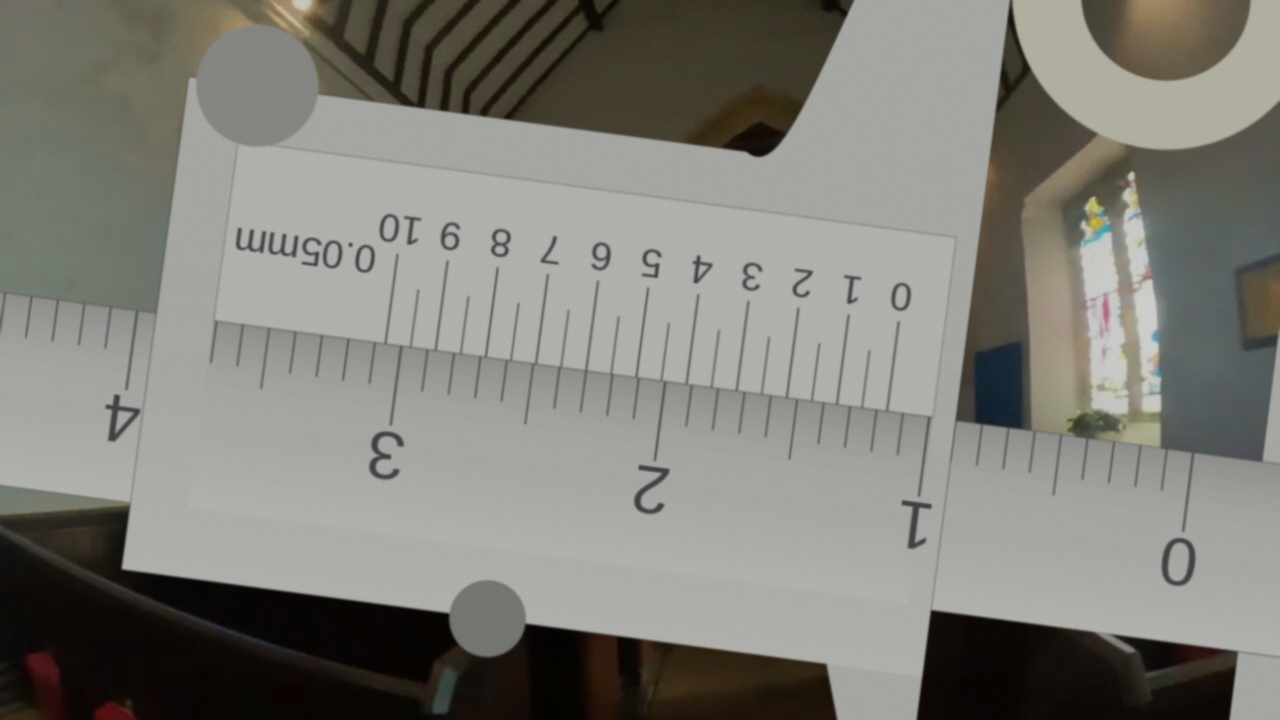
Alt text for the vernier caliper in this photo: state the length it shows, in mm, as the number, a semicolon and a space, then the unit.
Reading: 11.6; mm
